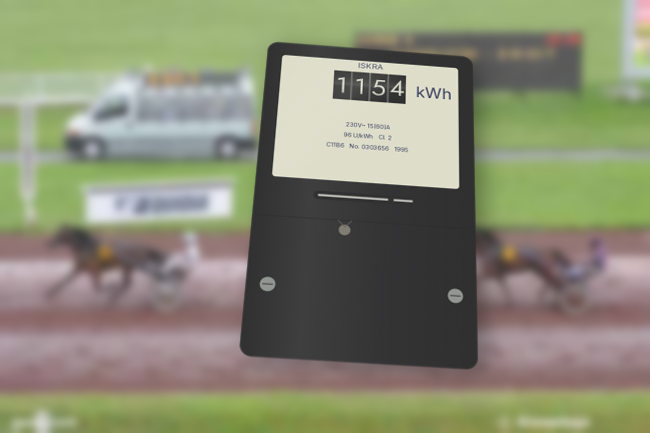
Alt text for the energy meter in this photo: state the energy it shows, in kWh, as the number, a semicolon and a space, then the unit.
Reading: 1154; kWh
